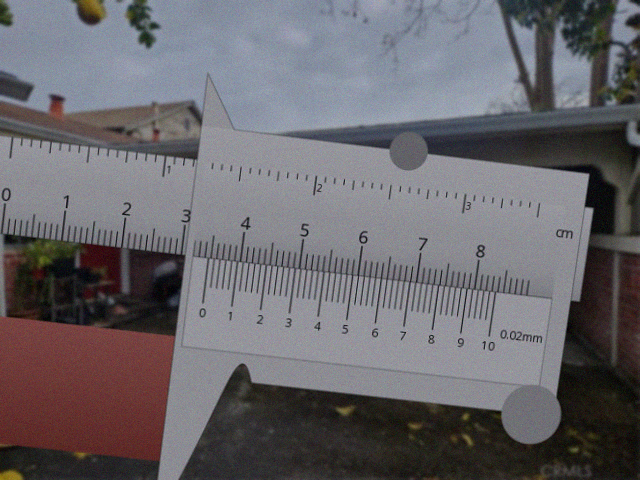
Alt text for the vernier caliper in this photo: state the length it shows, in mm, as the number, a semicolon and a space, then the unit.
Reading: 34.6; mm
